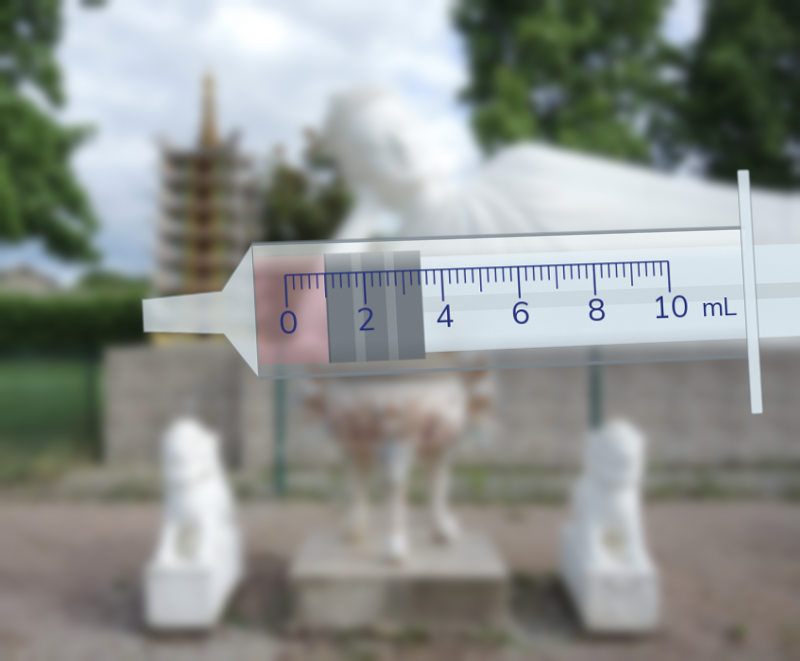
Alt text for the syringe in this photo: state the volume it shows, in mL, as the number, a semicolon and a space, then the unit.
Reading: 1; mL
